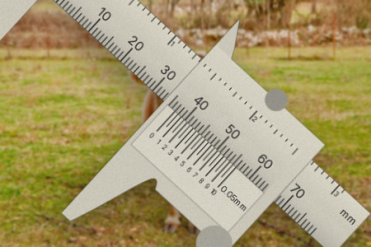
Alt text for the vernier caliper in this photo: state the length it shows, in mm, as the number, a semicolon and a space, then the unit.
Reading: 37.0; mm
